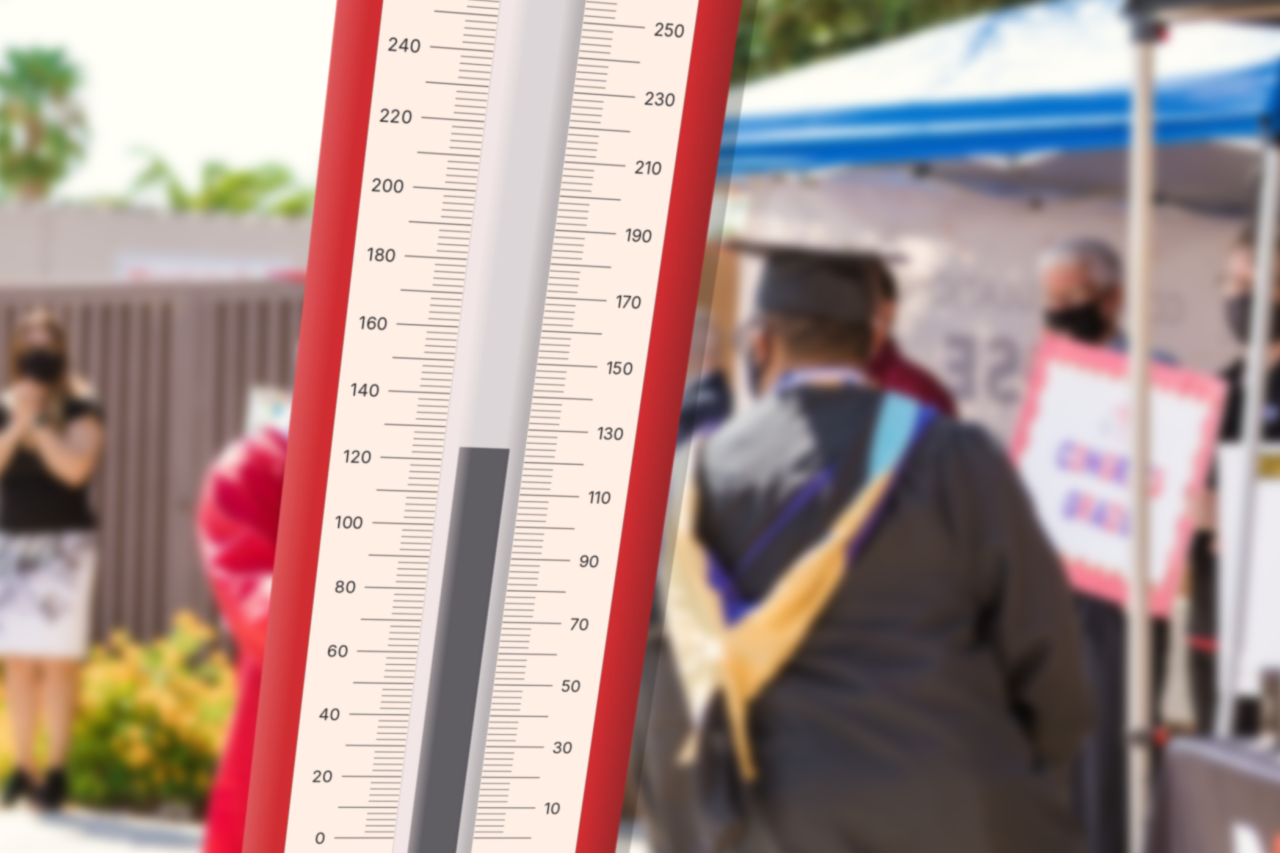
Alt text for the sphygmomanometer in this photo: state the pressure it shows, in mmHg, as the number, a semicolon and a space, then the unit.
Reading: 124; mmHg
